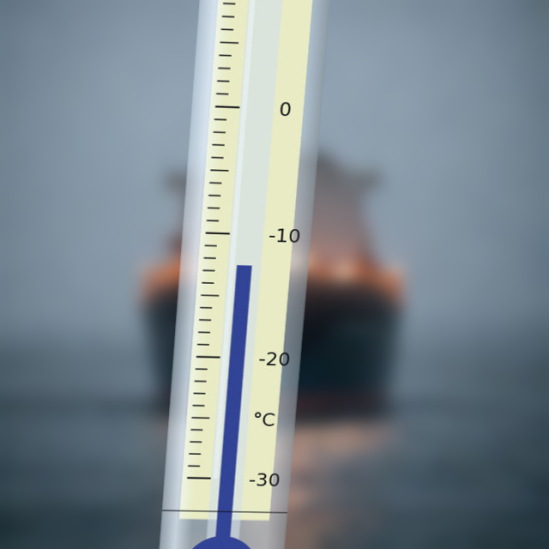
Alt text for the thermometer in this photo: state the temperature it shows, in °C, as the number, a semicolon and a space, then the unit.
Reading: -12.5; °C
